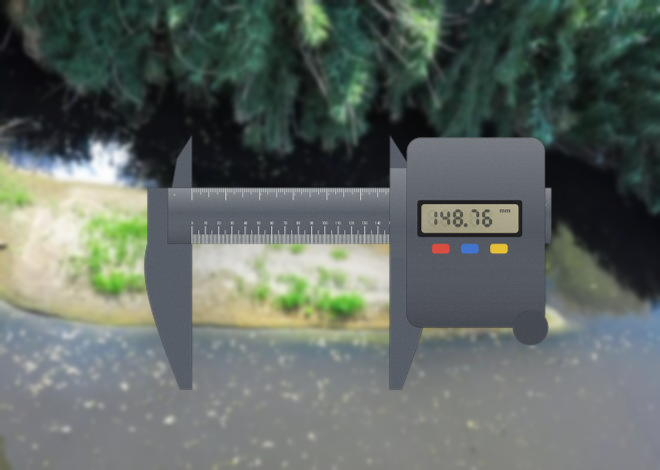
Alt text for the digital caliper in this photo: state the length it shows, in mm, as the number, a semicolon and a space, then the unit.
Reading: 148.76; mm
